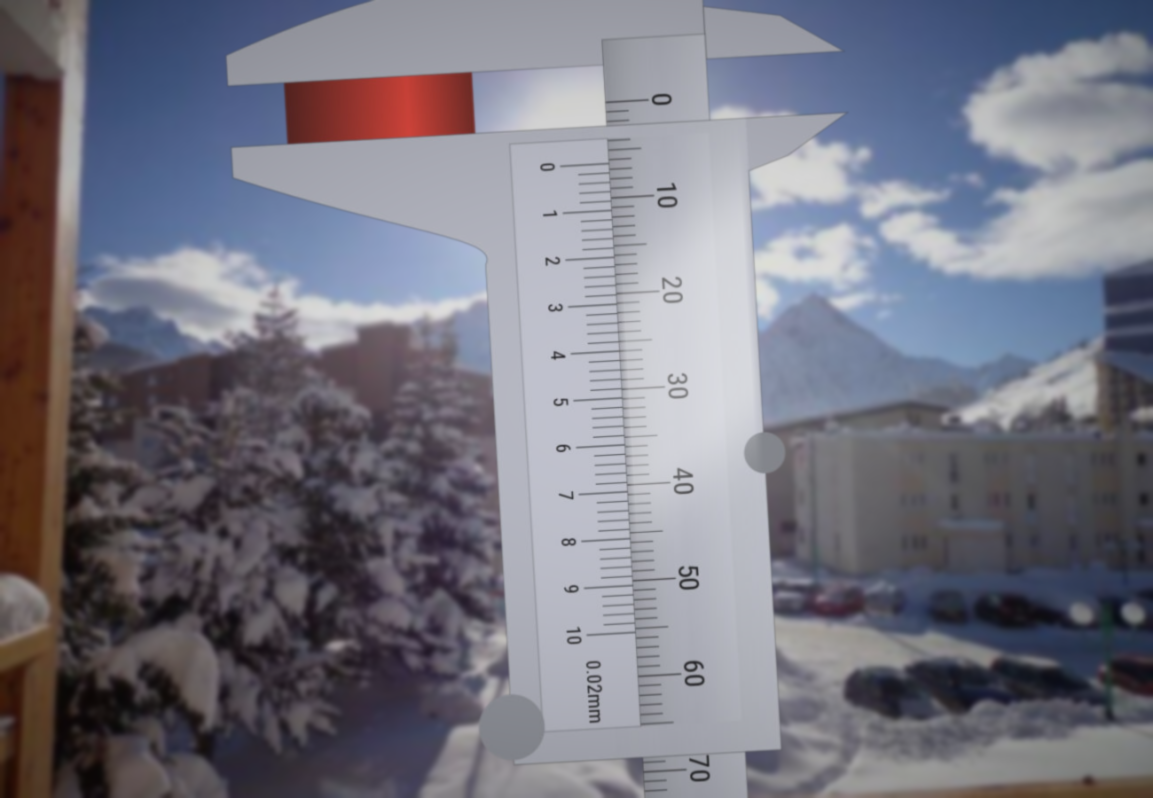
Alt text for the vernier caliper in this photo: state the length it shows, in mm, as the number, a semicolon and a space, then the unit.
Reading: 6.4; mm
